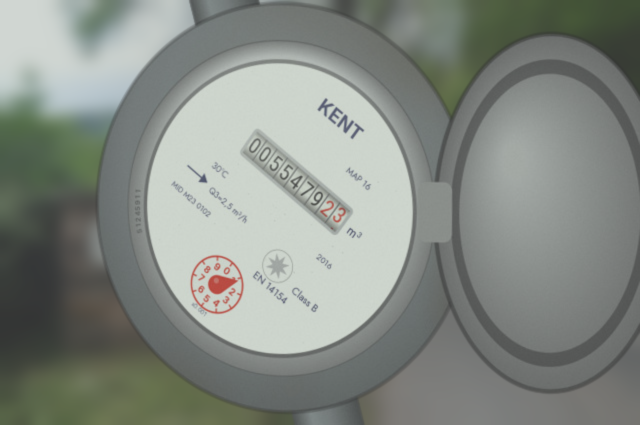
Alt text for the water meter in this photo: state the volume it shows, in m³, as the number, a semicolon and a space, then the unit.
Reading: 55479.231; m³
